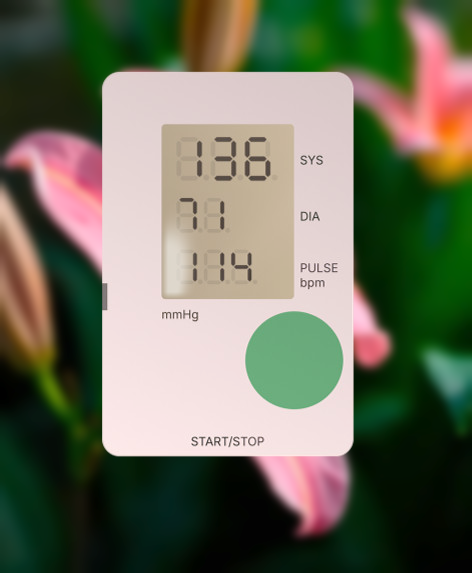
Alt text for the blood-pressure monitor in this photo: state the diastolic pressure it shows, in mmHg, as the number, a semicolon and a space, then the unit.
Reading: 71; mmHg
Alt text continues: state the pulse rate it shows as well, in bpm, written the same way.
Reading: 114; bpm
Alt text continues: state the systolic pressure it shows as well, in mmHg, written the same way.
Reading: 136; mmHg
